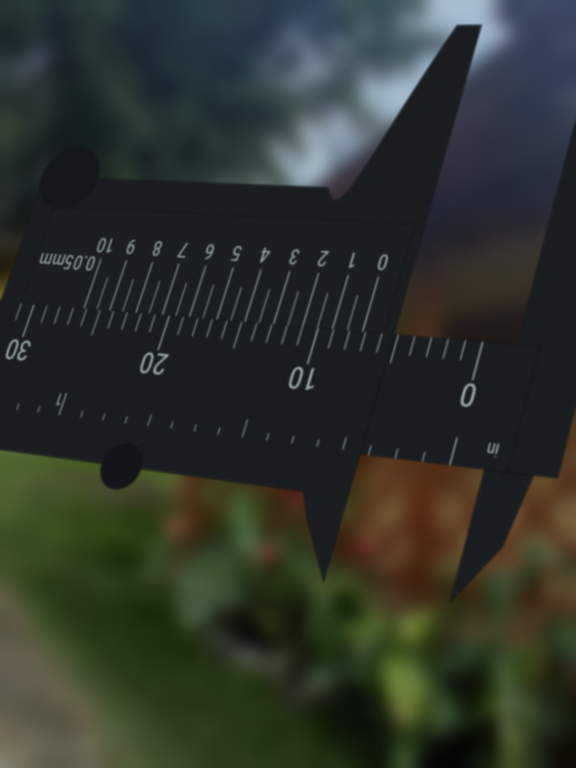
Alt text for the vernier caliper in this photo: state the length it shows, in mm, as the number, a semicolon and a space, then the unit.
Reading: 7.2; mm
